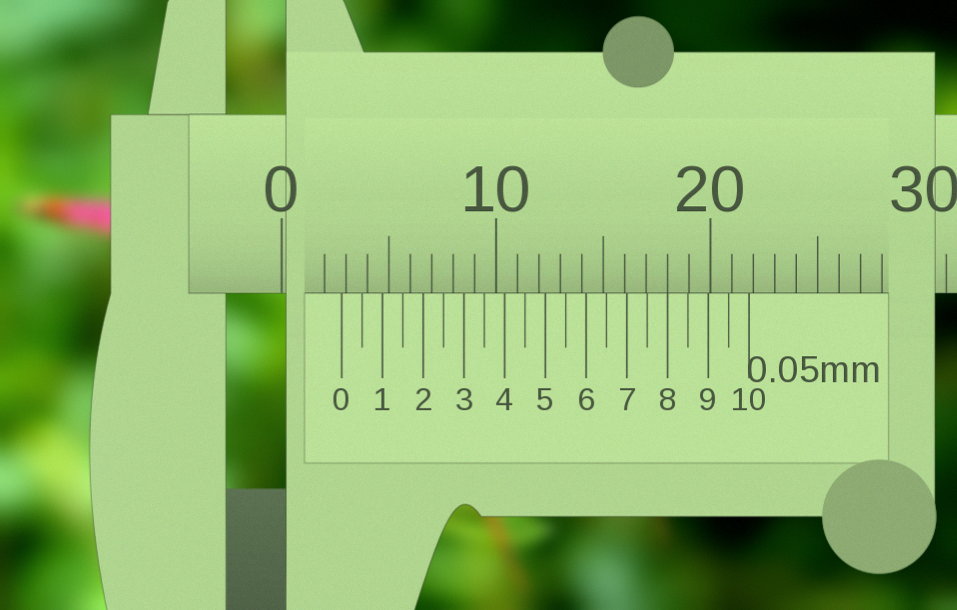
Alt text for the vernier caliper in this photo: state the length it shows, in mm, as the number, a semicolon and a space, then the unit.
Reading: 2.8; mm
